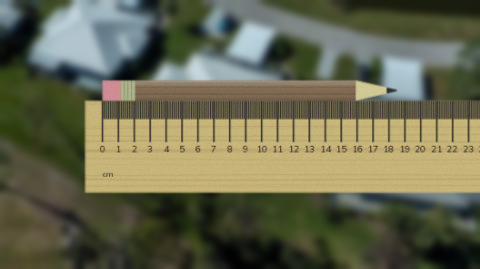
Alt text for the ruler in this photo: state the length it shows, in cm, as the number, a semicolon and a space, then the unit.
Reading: 18.5; cm
